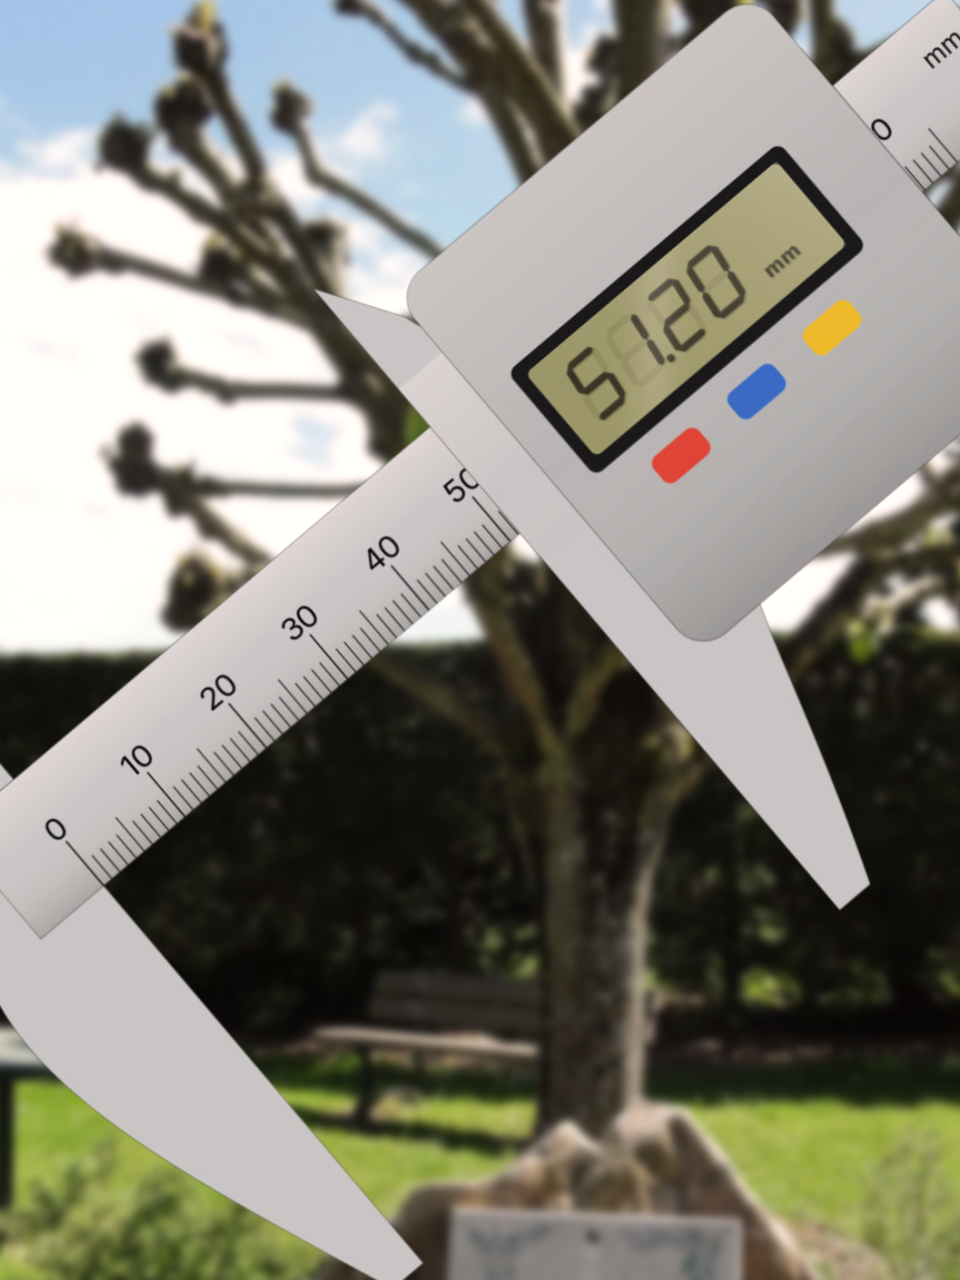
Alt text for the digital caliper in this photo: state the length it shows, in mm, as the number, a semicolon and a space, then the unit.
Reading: 51.20; mm
